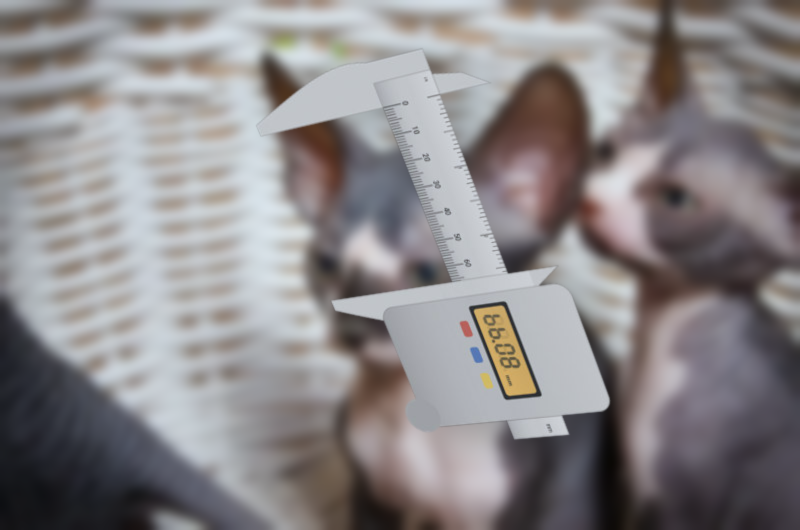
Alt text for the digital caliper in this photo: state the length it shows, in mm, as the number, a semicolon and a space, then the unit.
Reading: 66.08; mm
